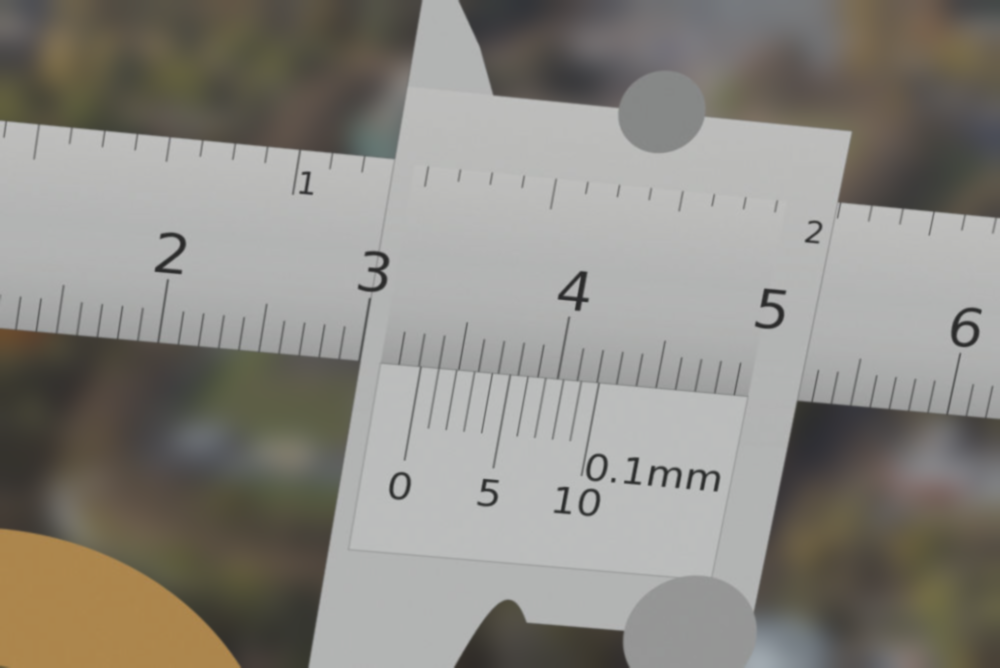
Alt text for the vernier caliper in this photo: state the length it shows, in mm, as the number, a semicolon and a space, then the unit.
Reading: 33.1; mm
